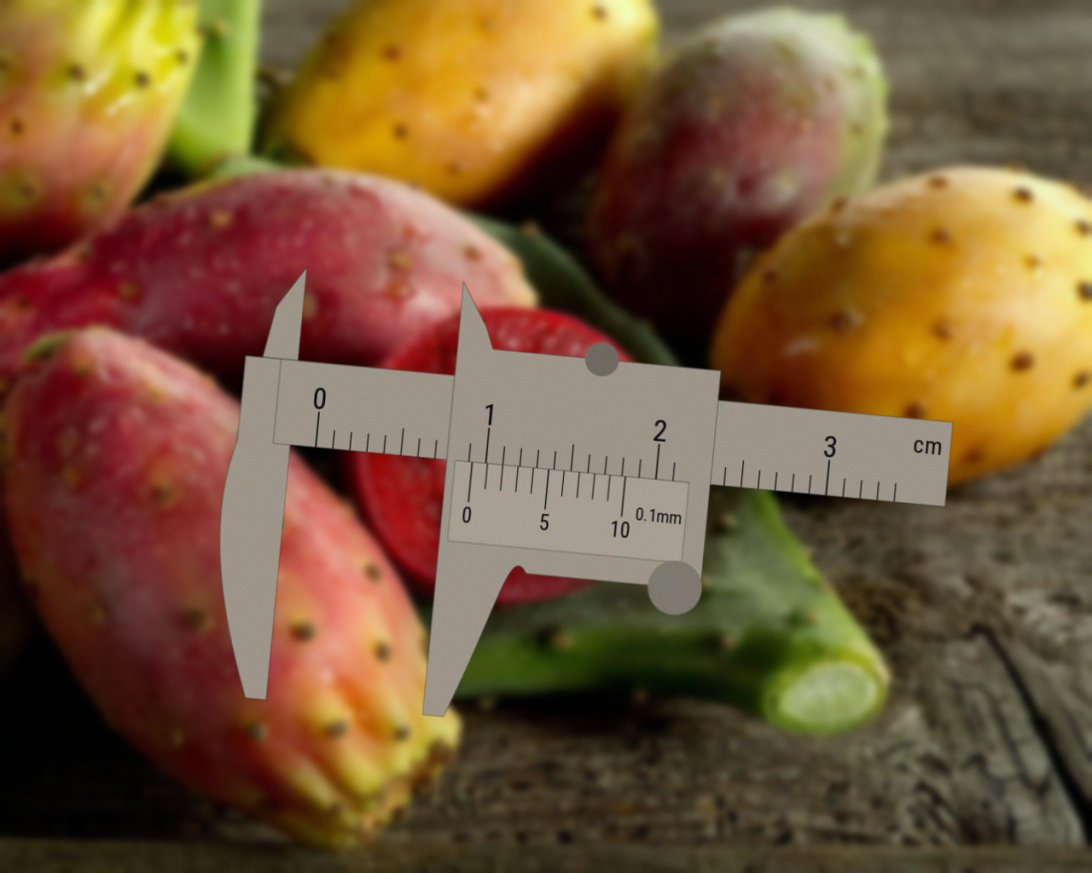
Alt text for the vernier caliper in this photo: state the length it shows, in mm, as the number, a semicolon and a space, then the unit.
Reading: 9.2; mm
